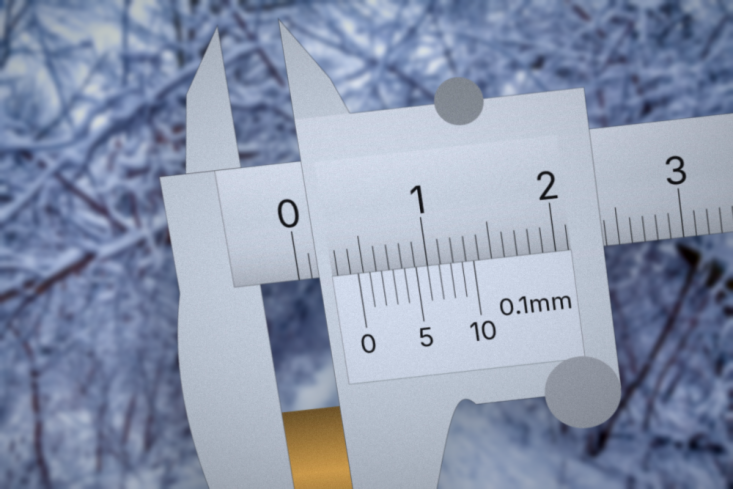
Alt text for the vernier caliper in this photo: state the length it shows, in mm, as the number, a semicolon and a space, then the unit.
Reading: 4.6; mm
